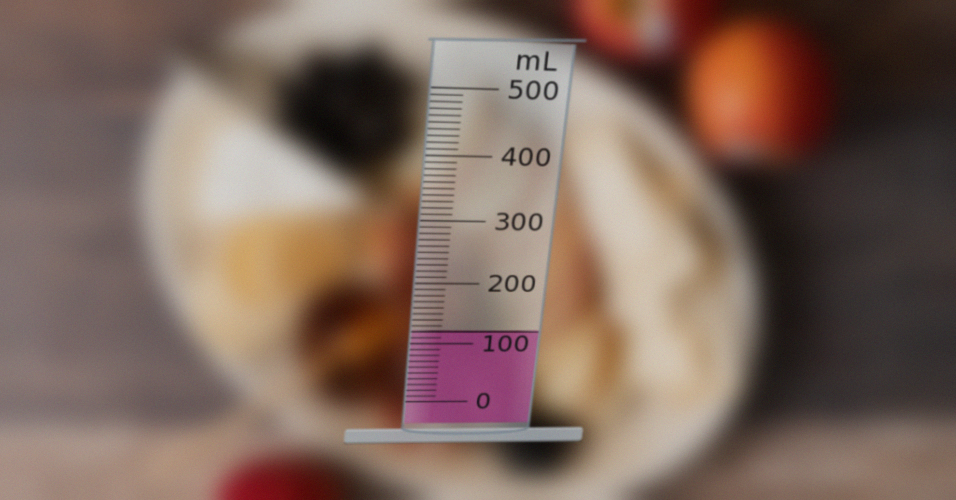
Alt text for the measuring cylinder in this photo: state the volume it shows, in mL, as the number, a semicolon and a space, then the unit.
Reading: 120; mL
